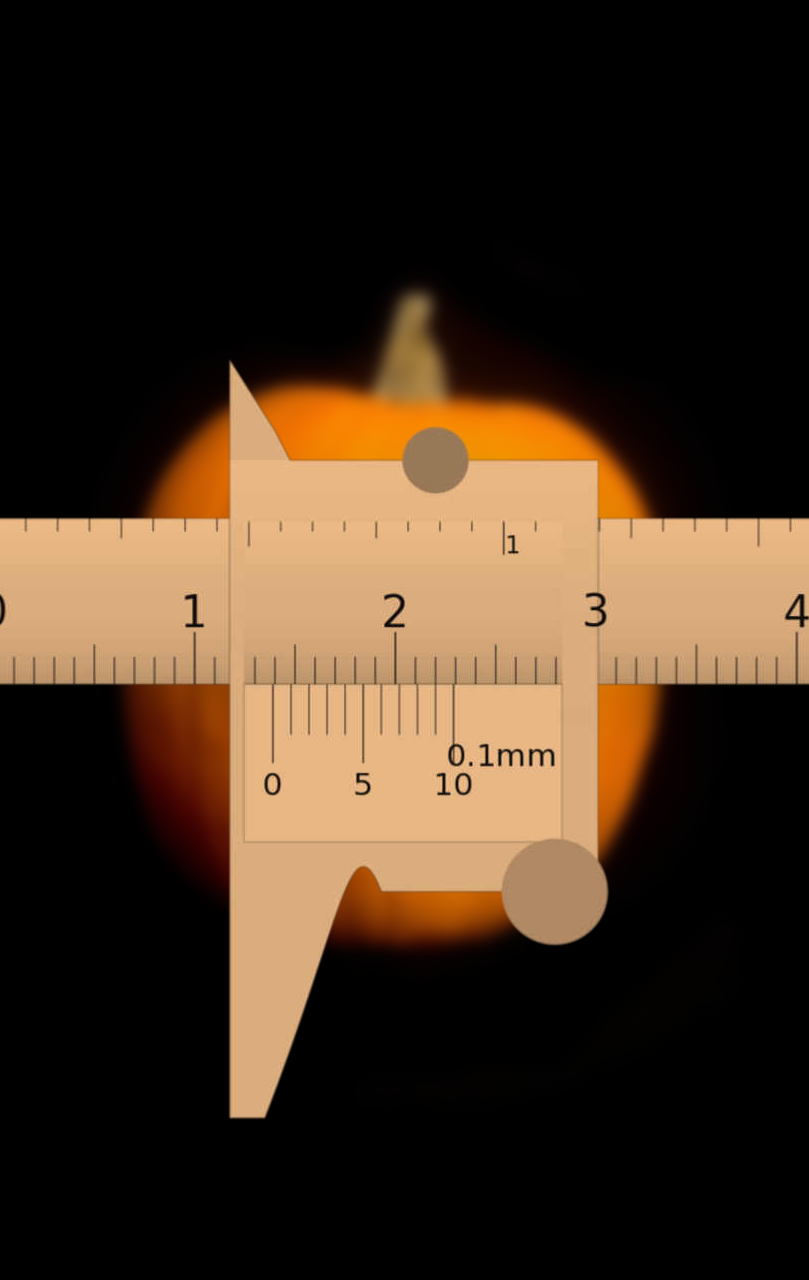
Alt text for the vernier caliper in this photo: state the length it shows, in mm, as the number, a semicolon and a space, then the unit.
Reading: 13.9; mm
